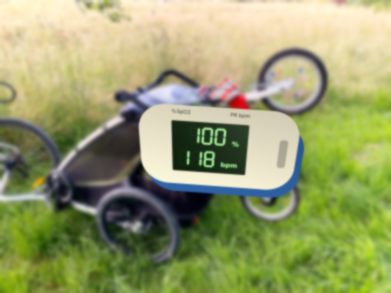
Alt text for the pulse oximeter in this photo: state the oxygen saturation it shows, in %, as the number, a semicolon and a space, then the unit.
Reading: 100; %
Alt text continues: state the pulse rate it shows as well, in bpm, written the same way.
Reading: 118; bpm
